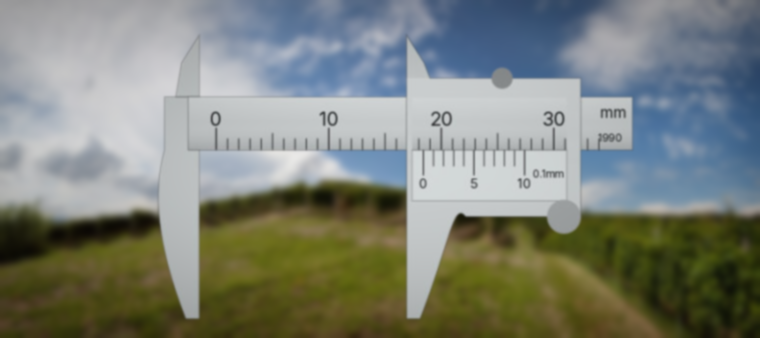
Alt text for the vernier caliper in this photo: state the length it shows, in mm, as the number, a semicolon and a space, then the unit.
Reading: 18.4; mm
